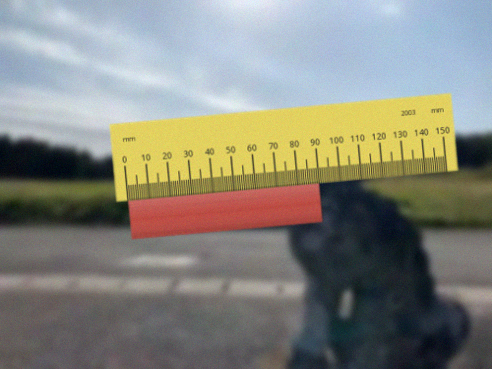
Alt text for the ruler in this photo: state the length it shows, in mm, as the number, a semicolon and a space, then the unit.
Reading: 90; mm
